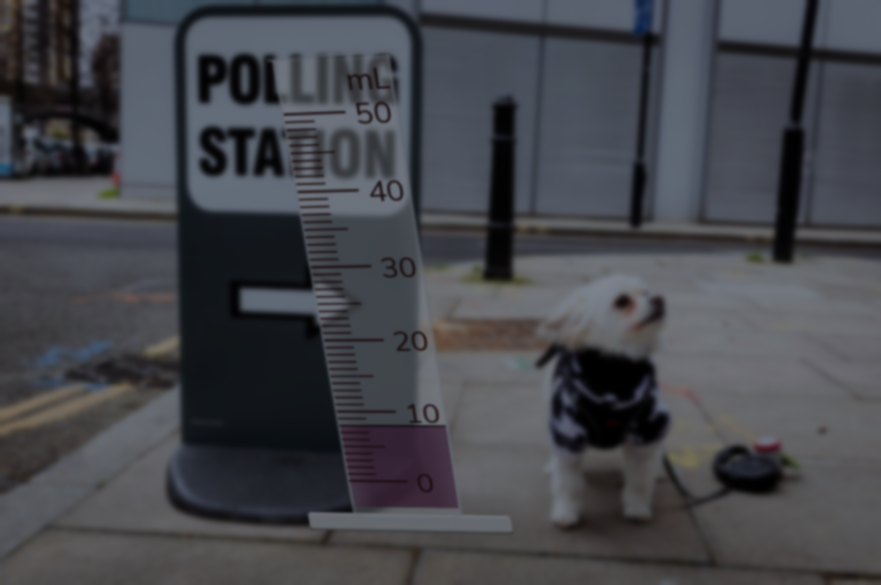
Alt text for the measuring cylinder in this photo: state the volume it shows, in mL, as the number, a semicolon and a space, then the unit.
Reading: 8; mL
